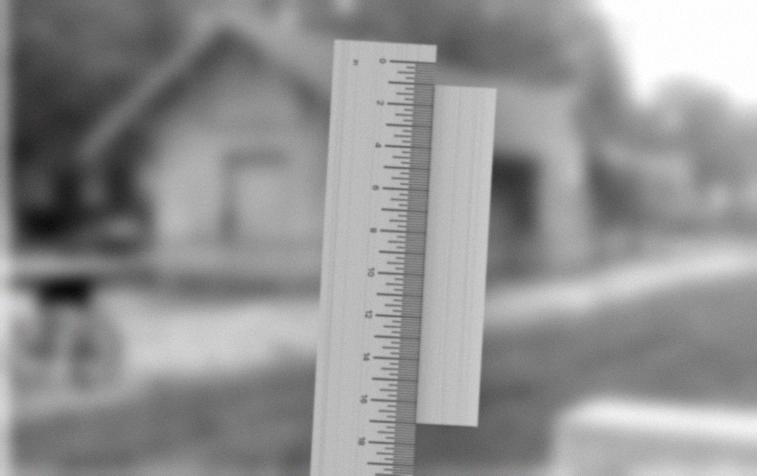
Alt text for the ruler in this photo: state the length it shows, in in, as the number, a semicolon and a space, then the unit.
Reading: 16; in
